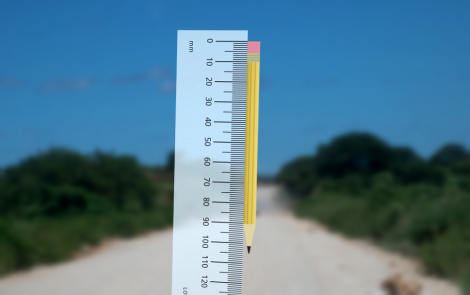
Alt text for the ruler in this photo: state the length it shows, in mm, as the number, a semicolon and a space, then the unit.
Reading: 105; mm
